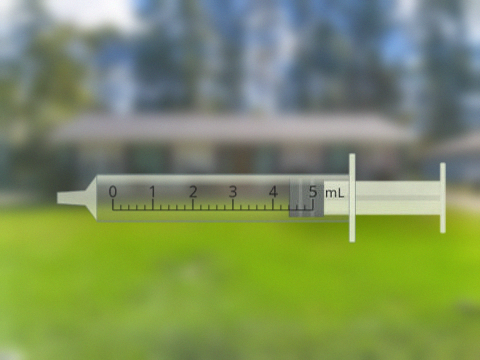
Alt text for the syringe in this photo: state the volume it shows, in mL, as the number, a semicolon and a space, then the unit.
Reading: 4.4; mL
